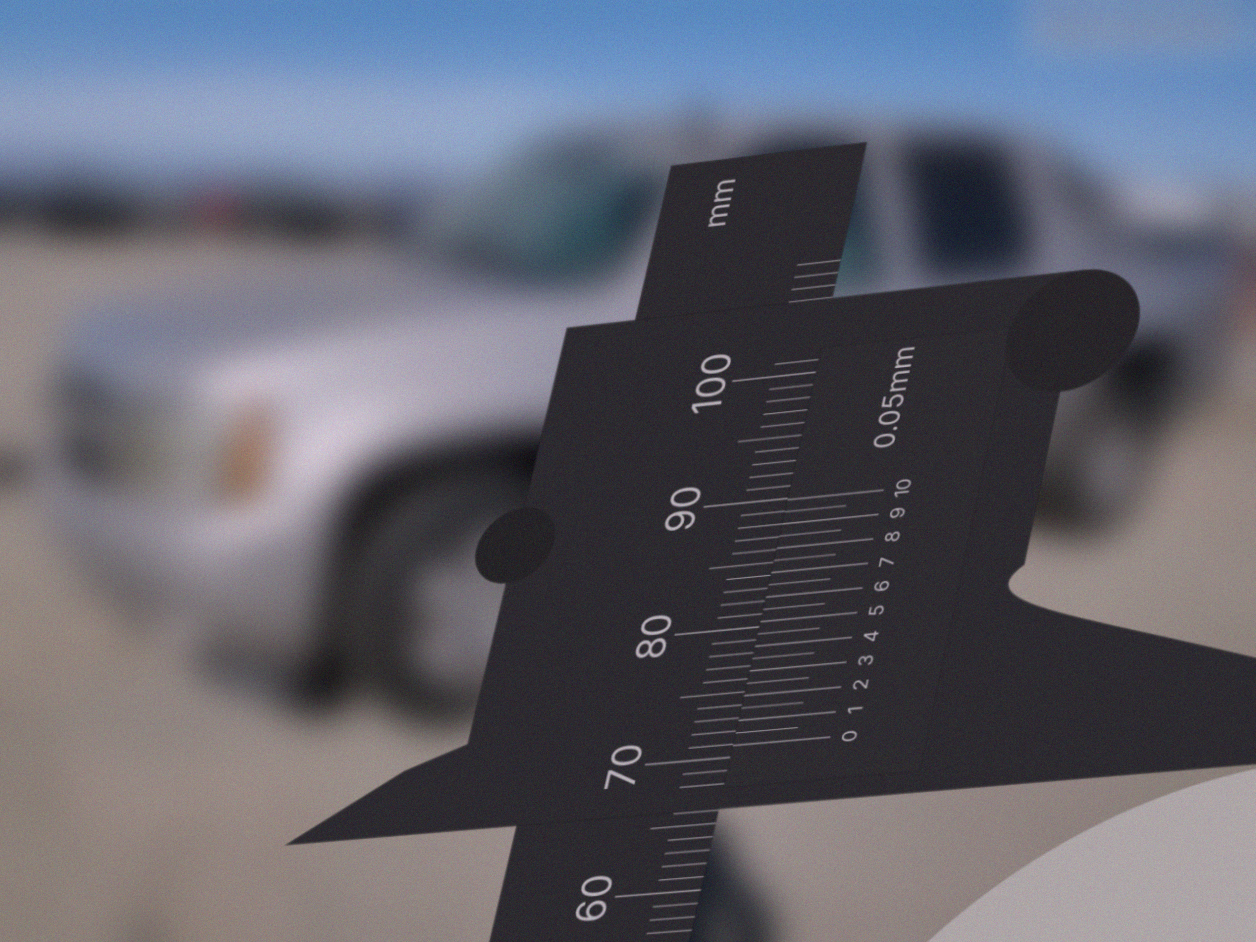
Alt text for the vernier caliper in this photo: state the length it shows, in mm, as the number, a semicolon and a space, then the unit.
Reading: 70.9; mm
